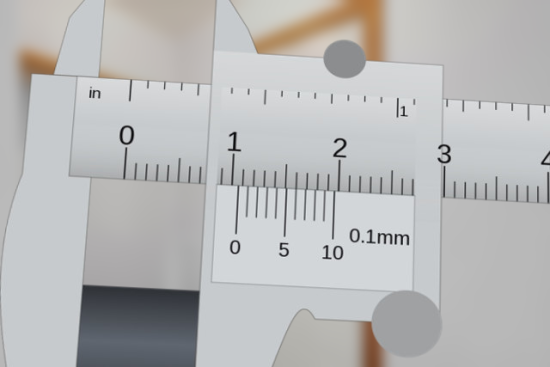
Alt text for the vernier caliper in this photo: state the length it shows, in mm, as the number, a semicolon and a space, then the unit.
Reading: 10.6; mm
